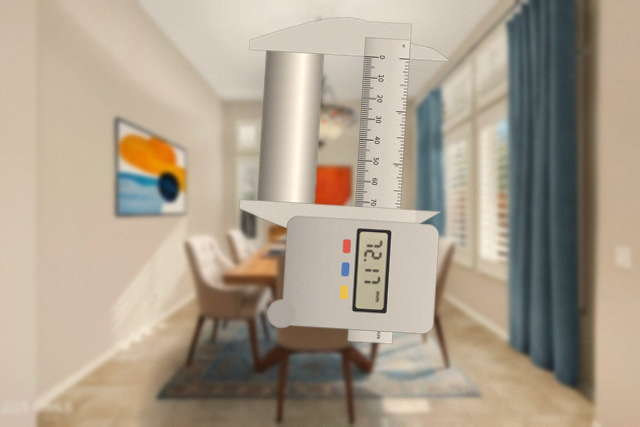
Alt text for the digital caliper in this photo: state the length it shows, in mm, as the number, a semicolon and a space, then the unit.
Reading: 72.17; mm
